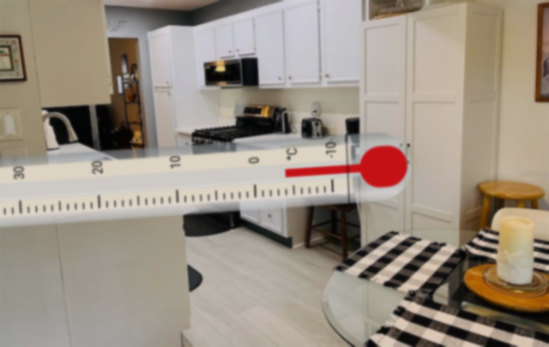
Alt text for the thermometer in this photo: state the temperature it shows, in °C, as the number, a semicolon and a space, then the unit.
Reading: -4; °C
